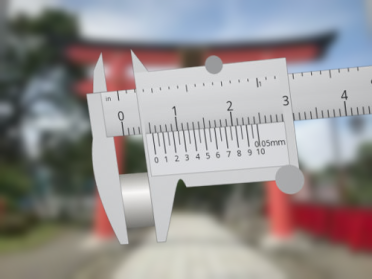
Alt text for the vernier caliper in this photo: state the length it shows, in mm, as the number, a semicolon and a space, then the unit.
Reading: 5.4; mm
